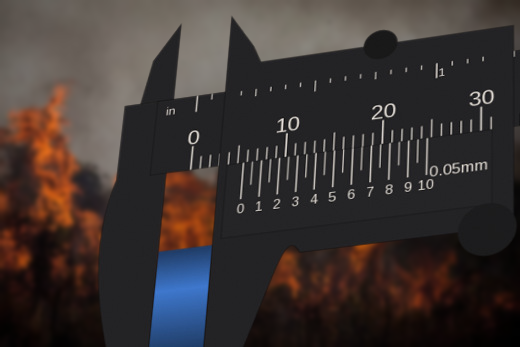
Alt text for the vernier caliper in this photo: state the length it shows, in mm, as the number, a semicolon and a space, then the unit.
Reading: 5.6; mm
